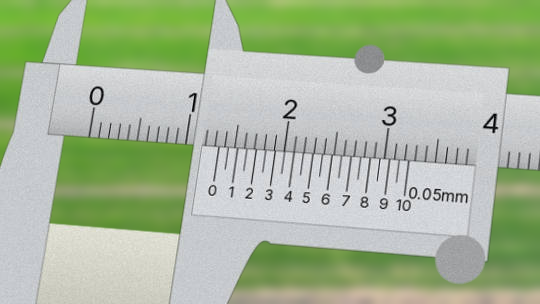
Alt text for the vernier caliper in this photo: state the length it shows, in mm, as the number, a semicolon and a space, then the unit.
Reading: 13.4; mm
